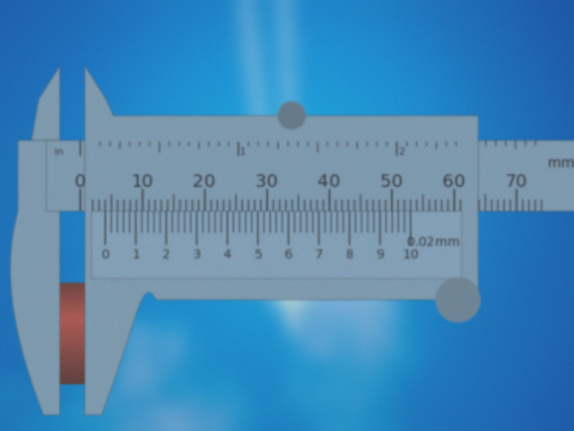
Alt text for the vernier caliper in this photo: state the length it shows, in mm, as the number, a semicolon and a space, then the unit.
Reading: 4.0; mm
